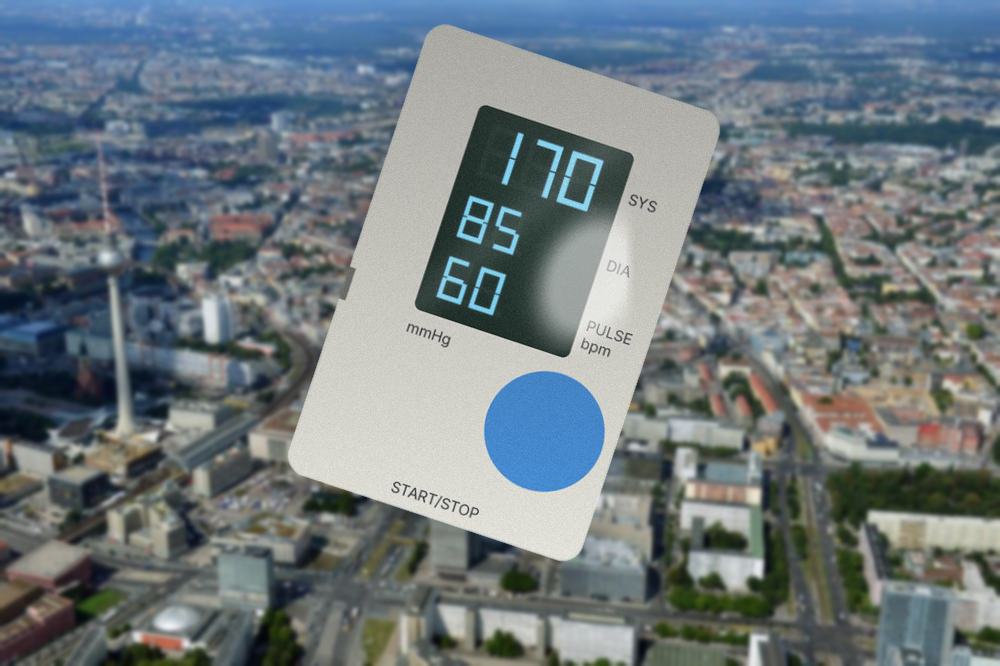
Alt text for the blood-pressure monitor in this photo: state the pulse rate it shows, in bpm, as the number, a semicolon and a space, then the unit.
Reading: 60; bpm
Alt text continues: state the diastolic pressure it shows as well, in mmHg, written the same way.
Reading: 85; mmHg
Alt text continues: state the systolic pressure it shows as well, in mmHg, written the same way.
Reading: 170; mmHg
